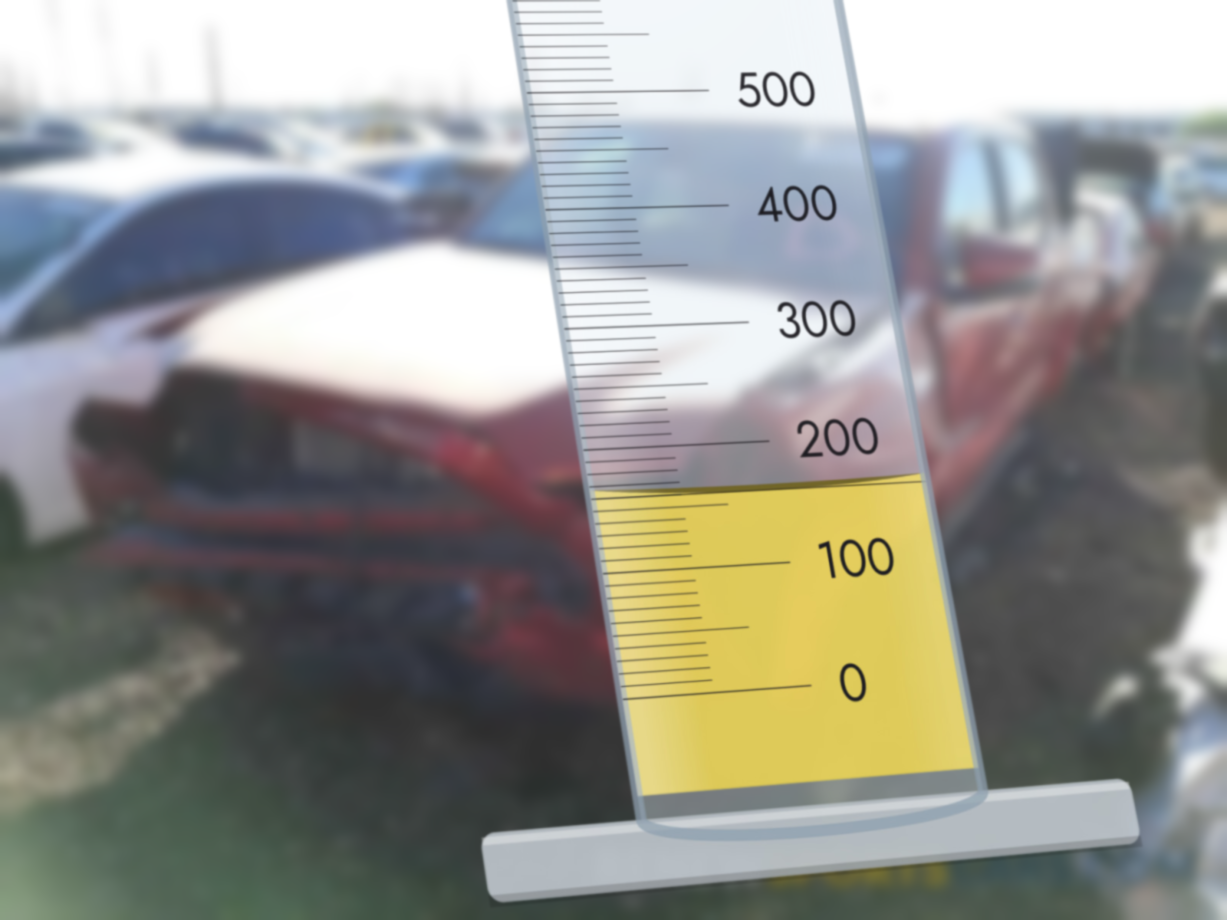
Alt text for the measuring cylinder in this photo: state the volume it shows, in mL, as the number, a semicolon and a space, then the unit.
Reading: 160; mL
